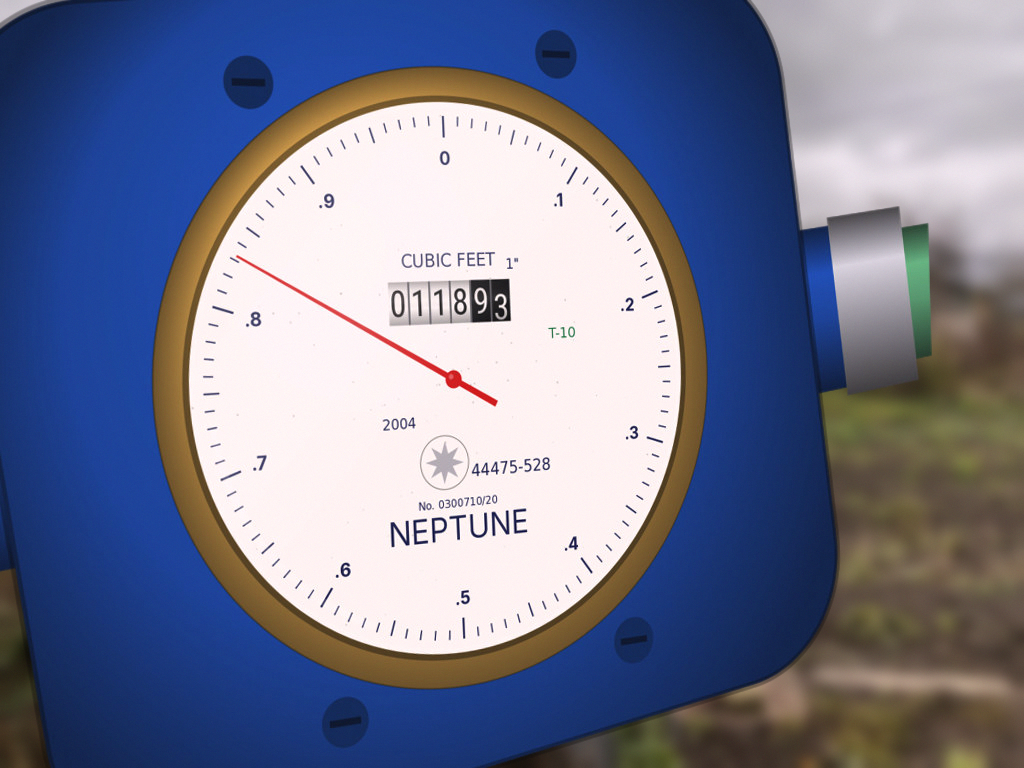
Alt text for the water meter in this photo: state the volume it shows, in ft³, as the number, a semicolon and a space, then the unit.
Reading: 11892.83; ft³
